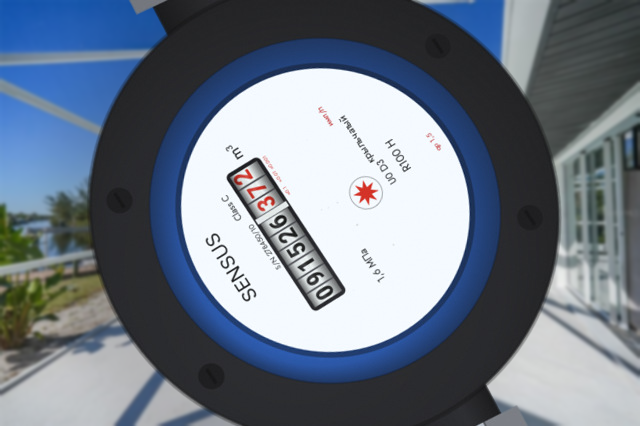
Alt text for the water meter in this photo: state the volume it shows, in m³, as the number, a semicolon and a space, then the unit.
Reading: 91526.372; m³
